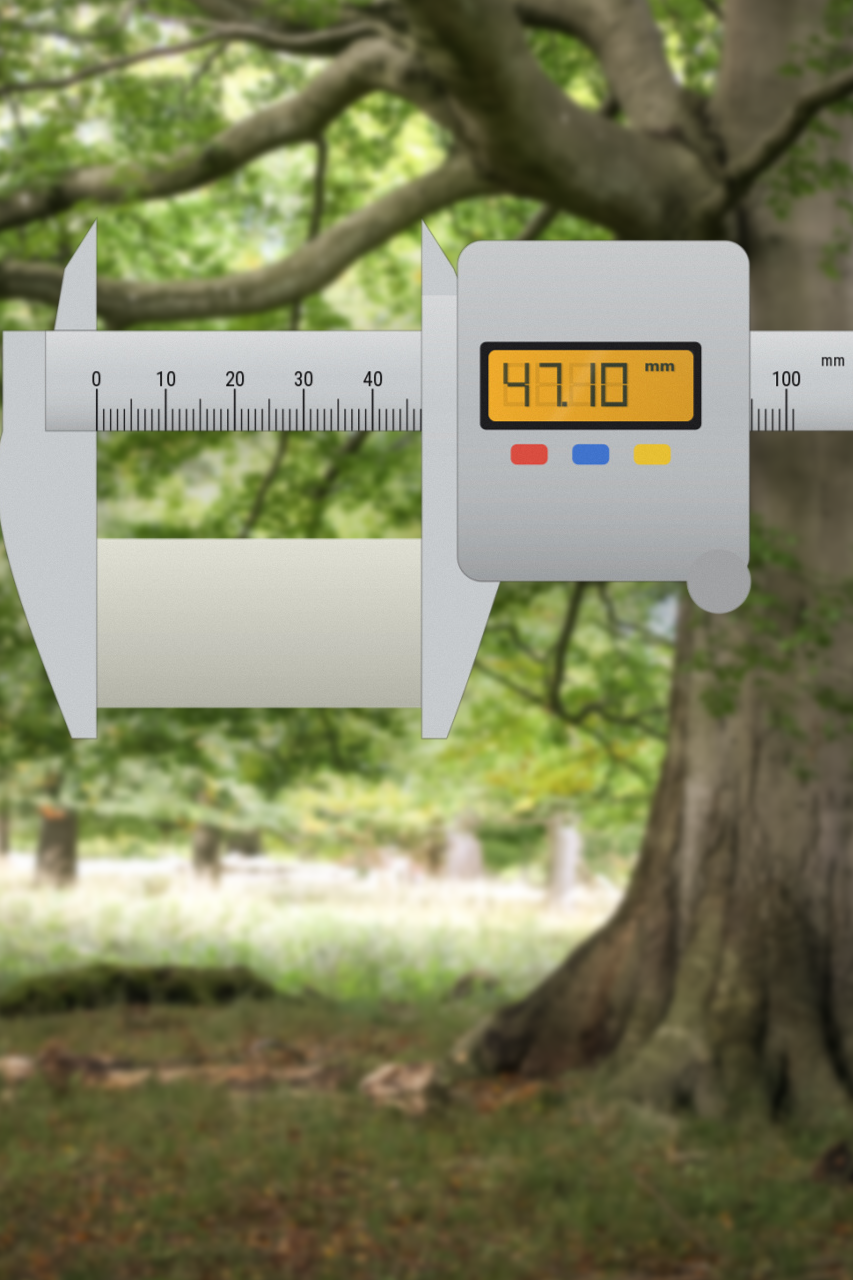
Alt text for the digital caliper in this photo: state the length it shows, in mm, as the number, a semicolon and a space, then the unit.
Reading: 47.10; mm
